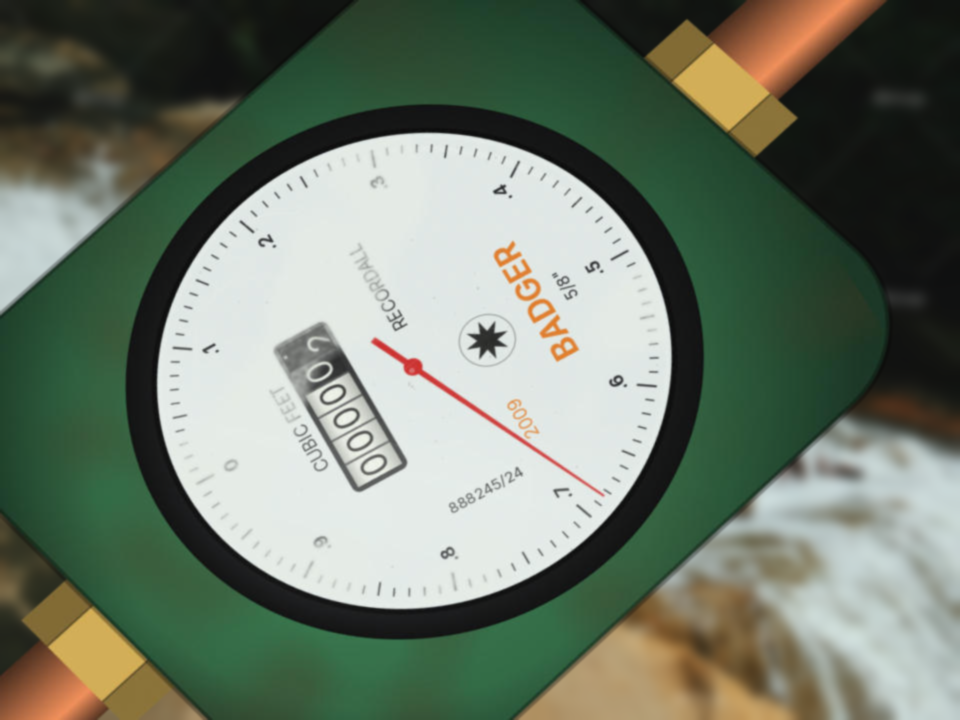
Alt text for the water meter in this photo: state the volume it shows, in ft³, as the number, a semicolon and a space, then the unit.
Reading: 1.68; ft³
